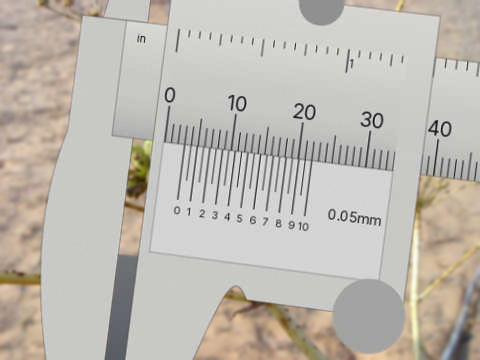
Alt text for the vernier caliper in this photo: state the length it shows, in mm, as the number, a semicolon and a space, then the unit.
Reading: 3.0; mm
